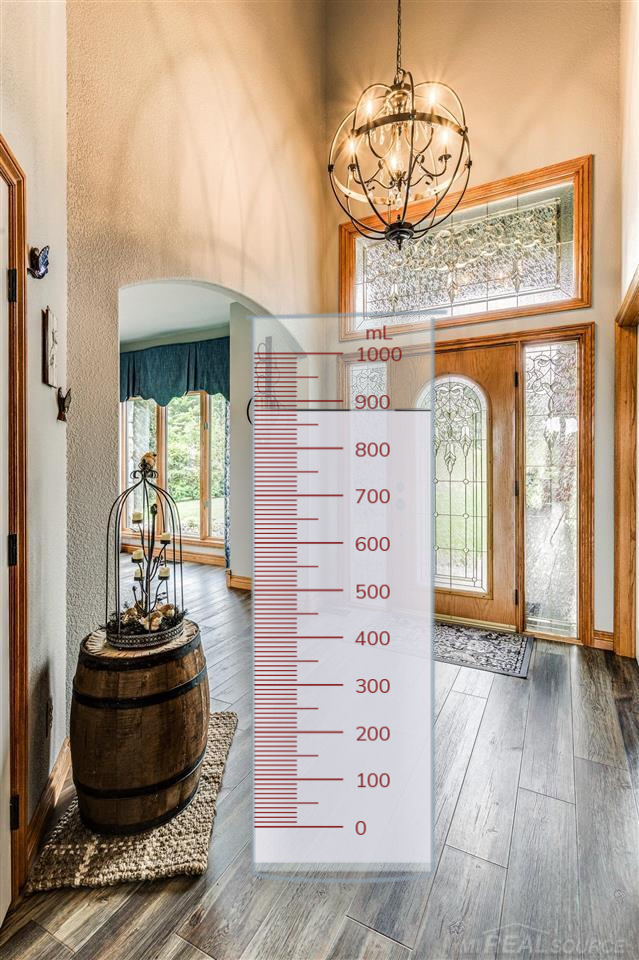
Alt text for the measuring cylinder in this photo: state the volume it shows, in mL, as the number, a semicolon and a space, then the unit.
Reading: 880; mL
